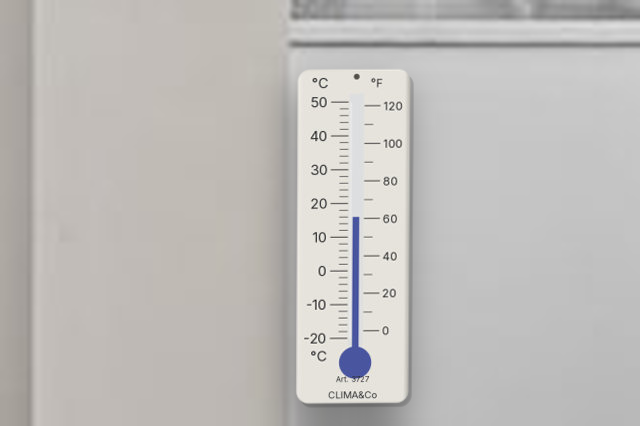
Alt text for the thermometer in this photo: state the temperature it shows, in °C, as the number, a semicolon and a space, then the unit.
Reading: 16; °C
